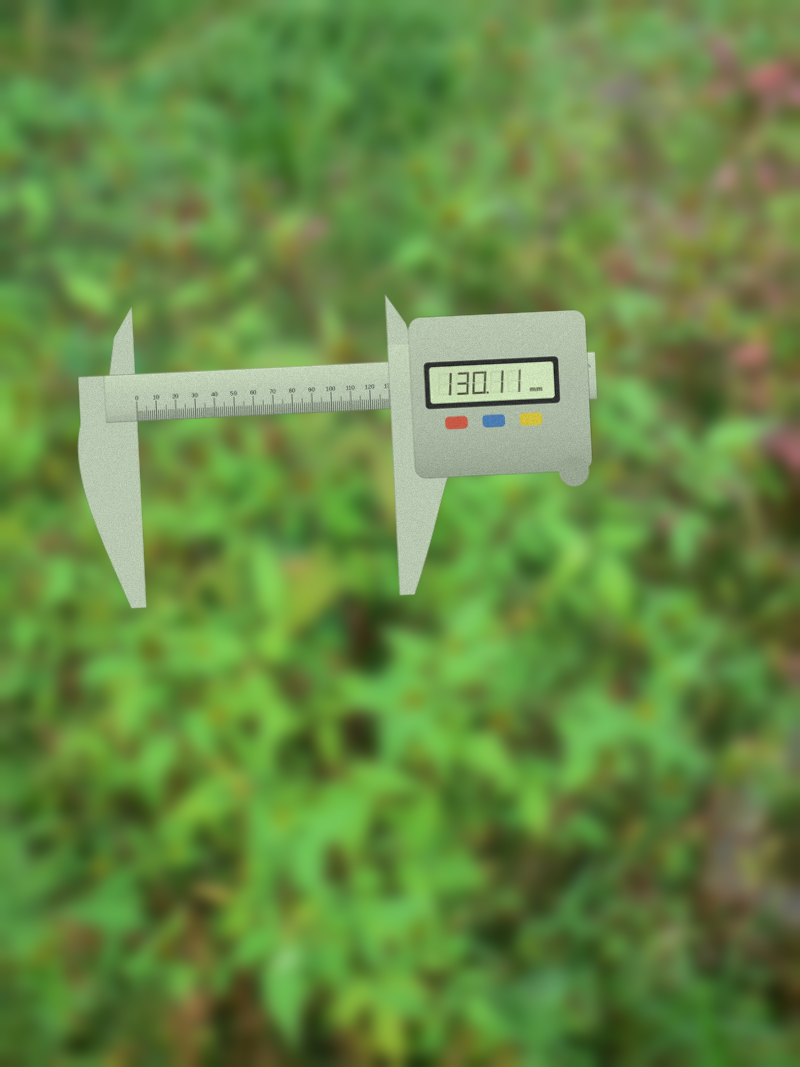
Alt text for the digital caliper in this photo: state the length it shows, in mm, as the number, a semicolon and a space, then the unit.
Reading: 130.11; mm
